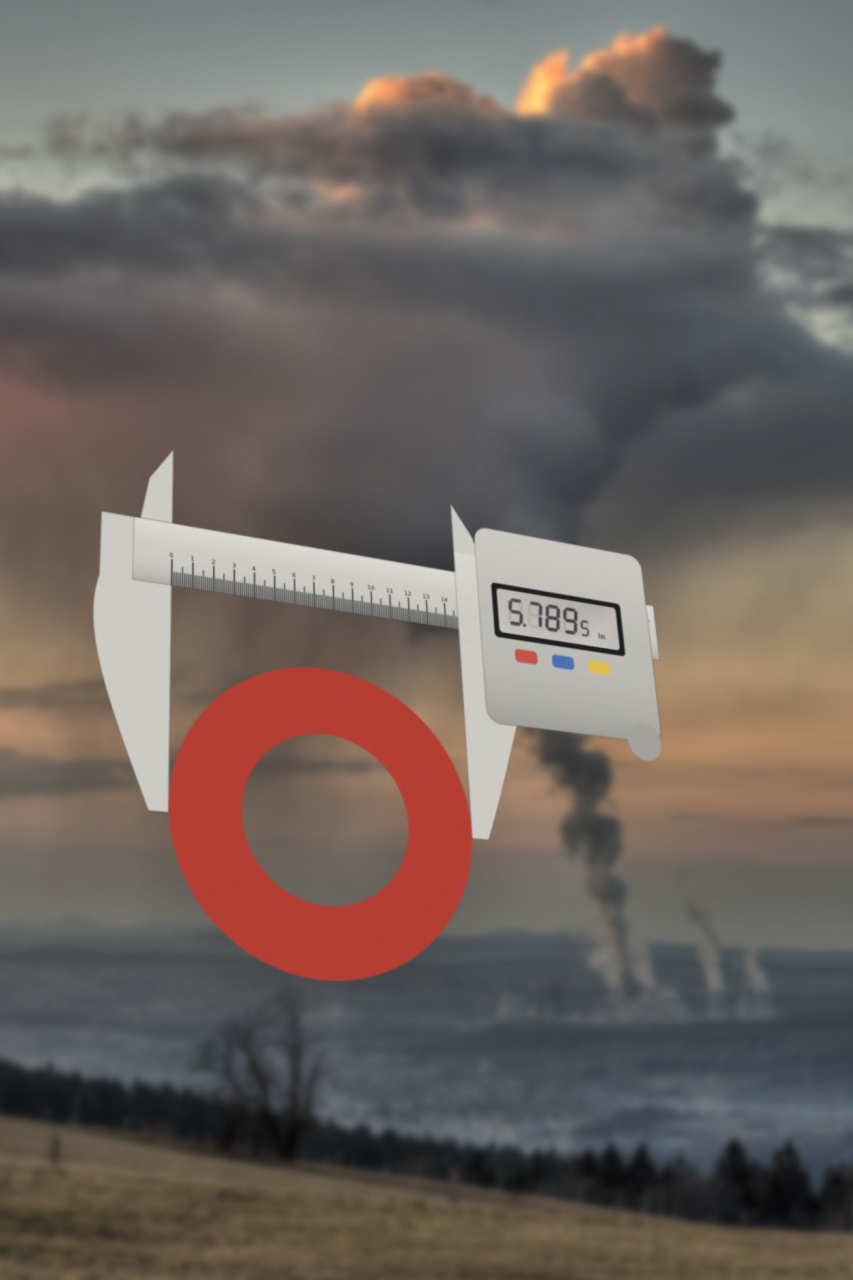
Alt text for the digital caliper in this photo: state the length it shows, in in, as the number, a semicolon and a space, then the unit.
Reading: 5.7895; in
